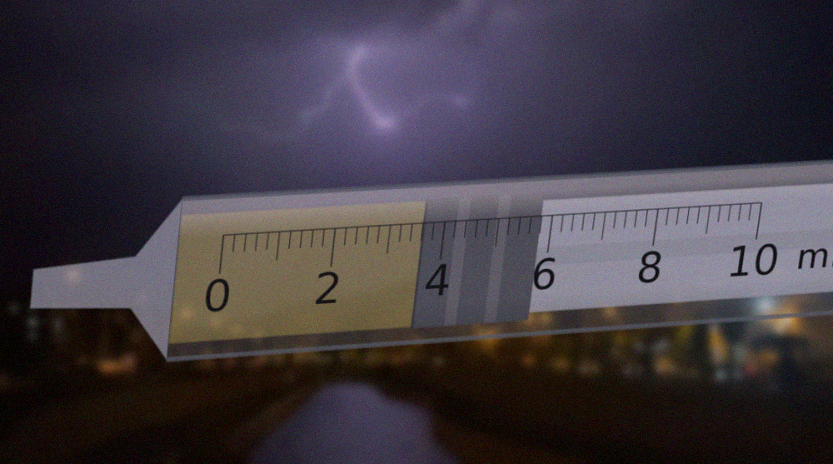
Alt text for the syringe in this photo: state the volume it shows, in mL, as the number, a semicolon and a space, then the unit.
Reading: 3.6; mL
